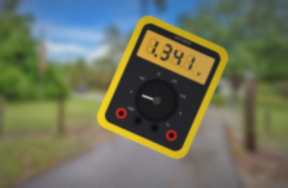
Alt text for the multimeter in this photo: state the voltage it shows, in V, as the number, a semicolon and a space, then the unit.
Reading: 1.341; V
